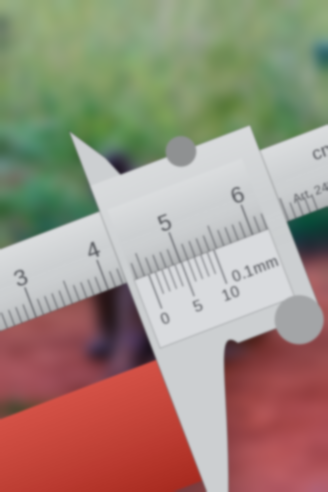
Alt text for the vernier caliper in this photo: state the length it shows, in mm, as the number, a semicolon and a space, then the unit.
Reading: 45.6; mm
